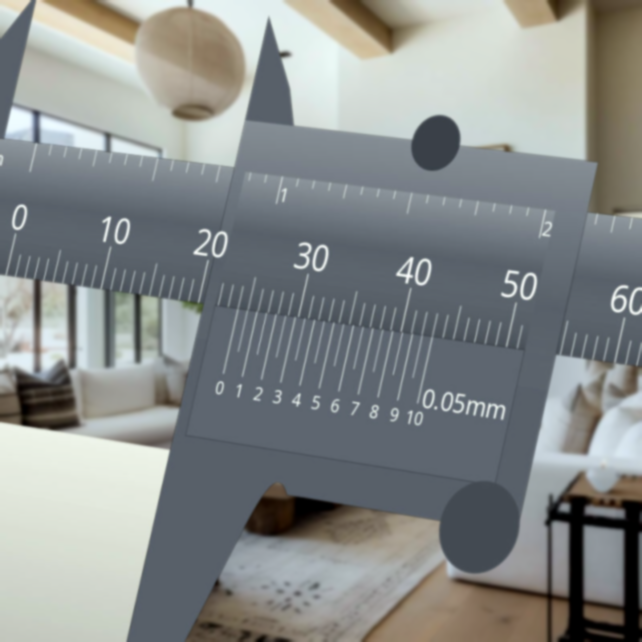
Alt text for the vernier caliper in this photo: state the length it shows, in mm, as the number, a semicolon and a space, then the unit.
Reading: 24.0; mm
